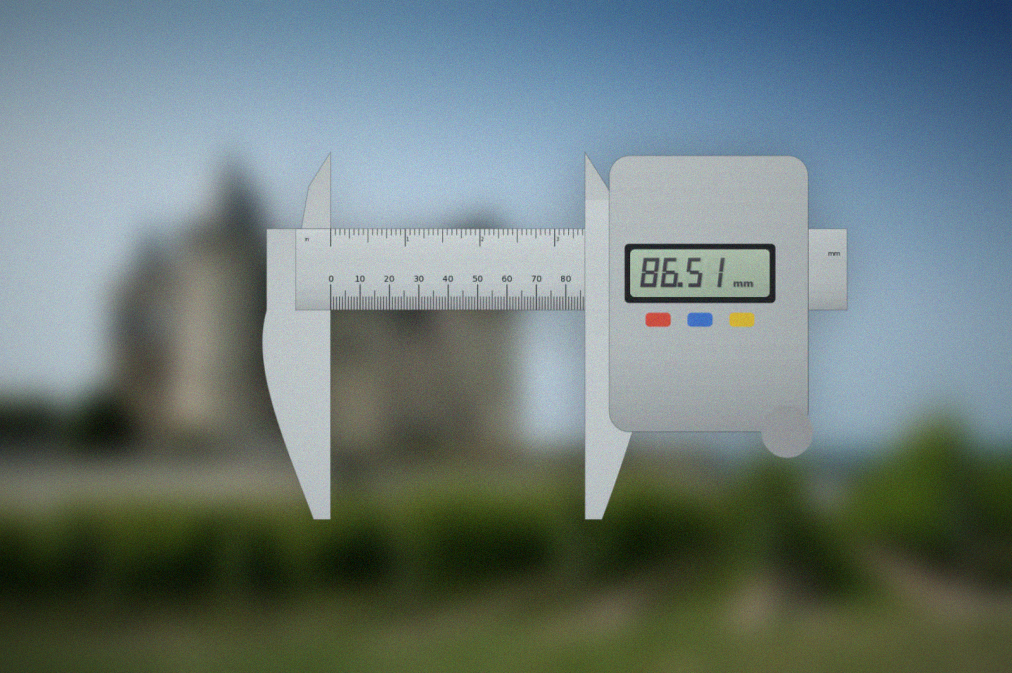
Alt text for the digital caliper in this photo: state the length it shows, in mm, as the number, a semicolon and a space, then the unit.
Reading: 86.51; mm
